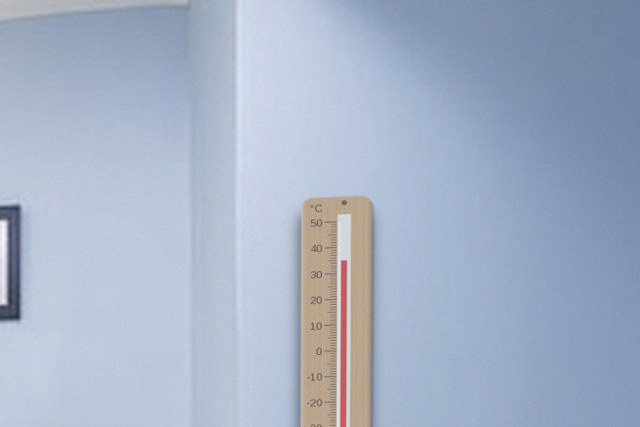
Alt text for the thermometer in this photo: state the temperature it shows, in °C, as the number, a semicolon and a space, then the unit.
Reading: 35; °C
